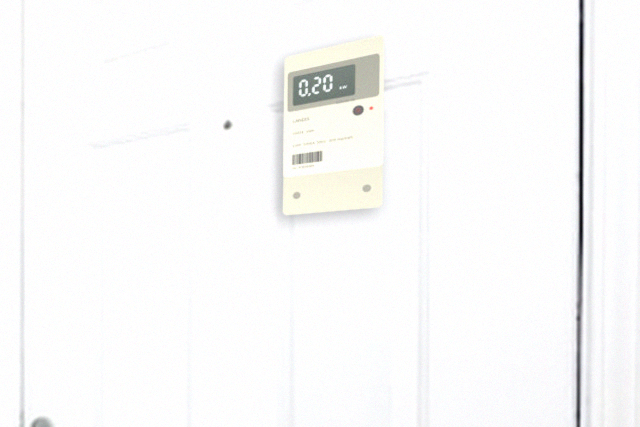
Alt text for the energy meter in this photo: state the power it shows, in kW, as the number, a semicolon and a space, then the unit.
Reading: 0.20; kW
